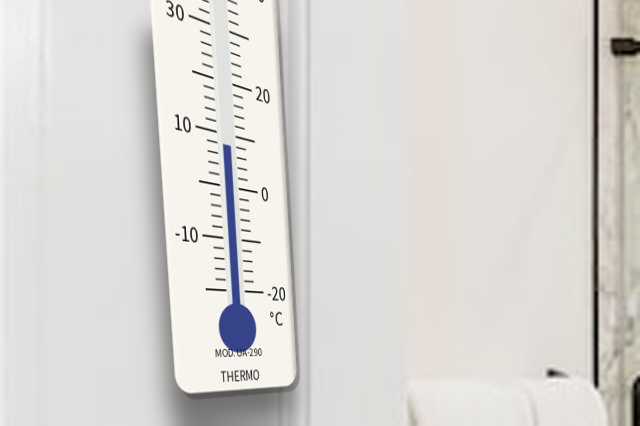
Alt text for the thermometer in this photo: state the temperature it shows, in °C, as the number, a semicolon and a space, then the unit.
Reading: 8; °C
